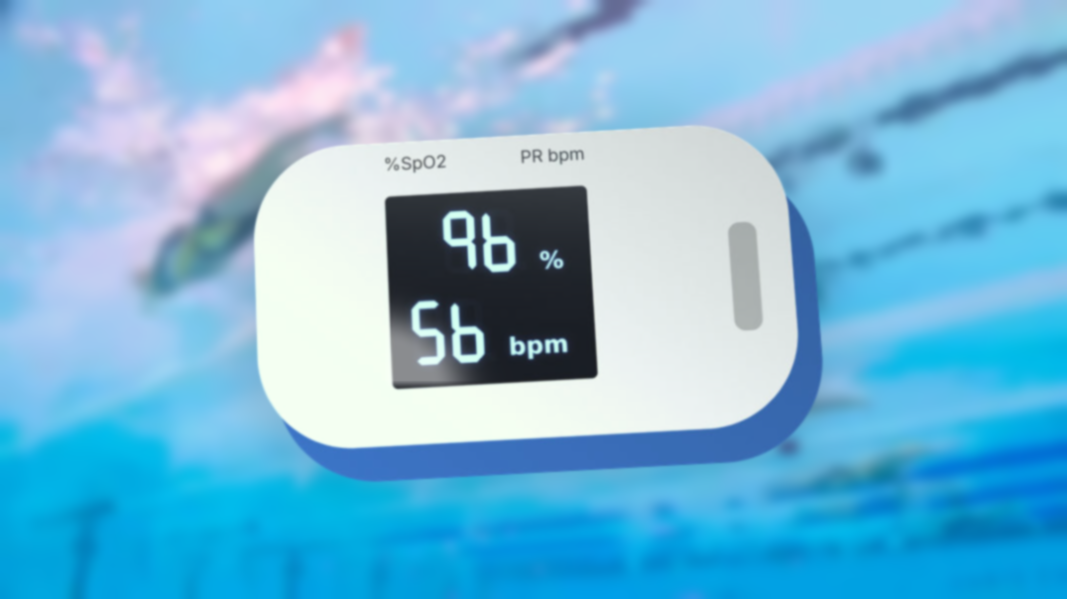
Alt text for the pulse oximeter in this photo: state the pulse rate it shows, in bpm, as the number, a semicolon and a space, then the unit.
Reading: 56; bpm
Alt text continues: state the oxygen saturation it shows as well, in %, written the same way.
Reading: 96; %
